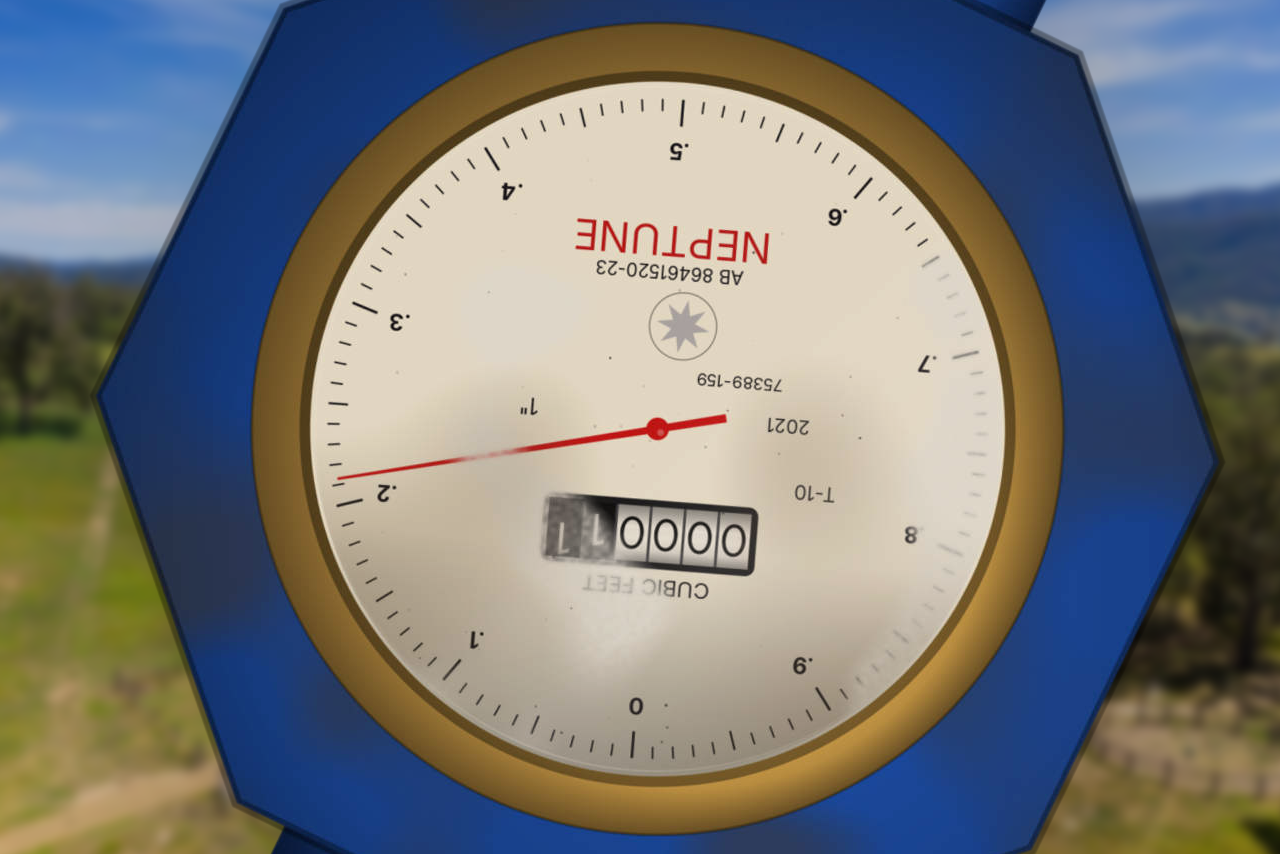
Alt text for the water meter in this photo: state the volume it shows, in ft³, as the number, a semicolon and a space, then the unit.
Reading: 11.21; ft³
